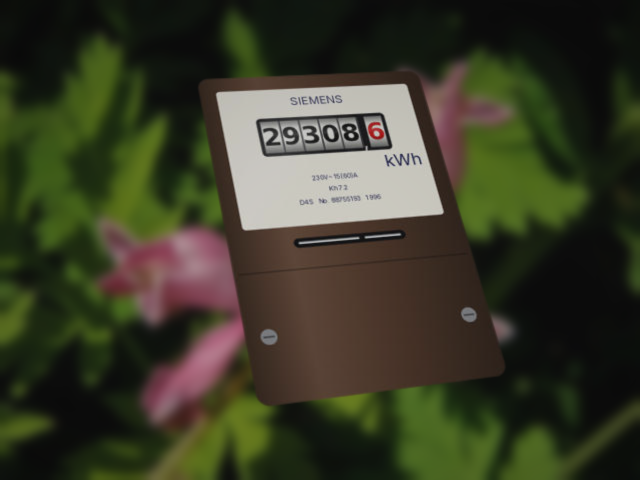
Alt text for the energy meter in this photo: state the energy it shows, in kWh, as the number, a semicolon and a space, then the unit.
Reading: 29308.6; kWh
